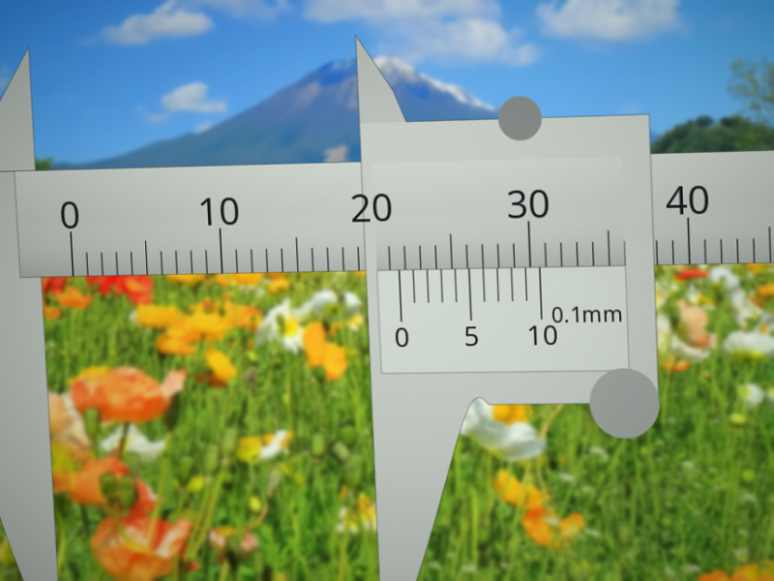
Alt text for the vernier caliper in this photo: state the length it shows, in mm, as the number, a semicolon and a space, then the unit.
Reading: 21.6; mm
